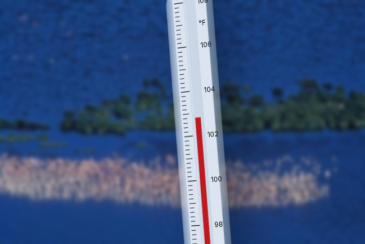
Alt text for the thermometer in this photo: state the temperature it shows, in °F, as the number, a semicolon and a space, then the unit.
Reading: 102.8; °F
